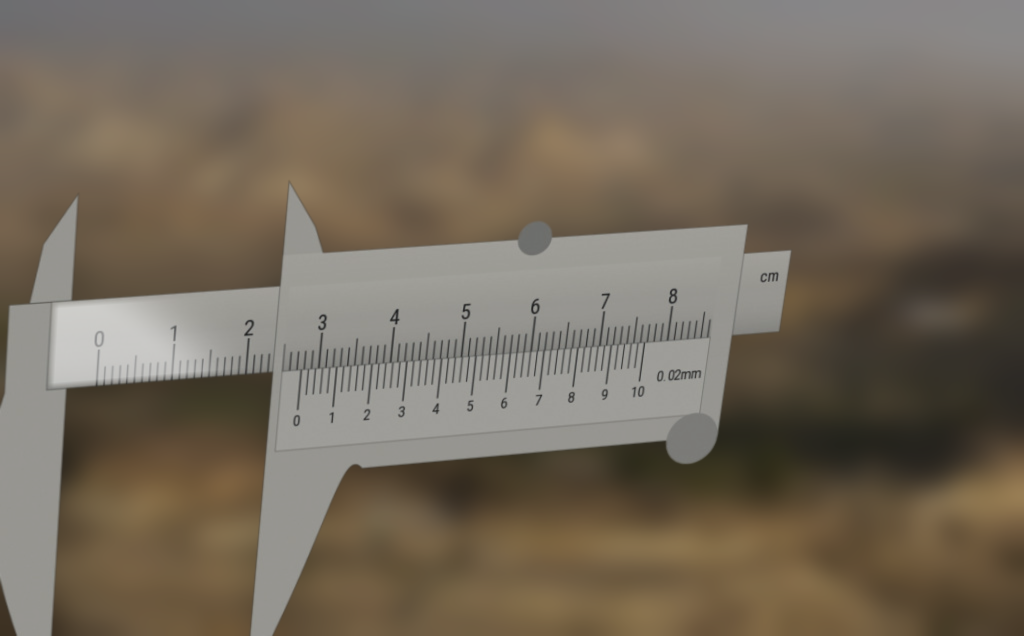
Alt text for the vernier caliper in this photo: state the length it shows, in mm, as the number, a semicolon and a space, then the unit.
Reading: 27.6; mm
